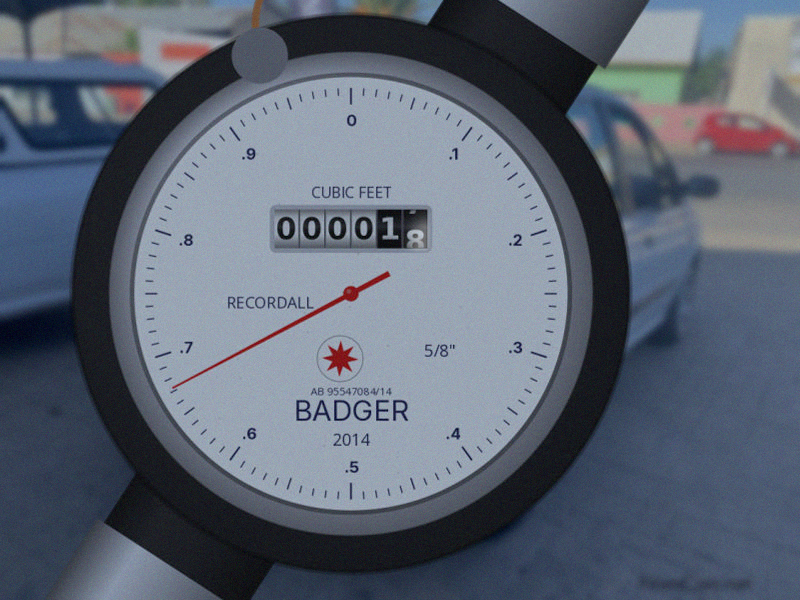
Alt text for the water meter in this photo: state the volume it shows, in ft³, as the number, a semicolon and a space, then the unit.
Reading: 17.67; ft³
